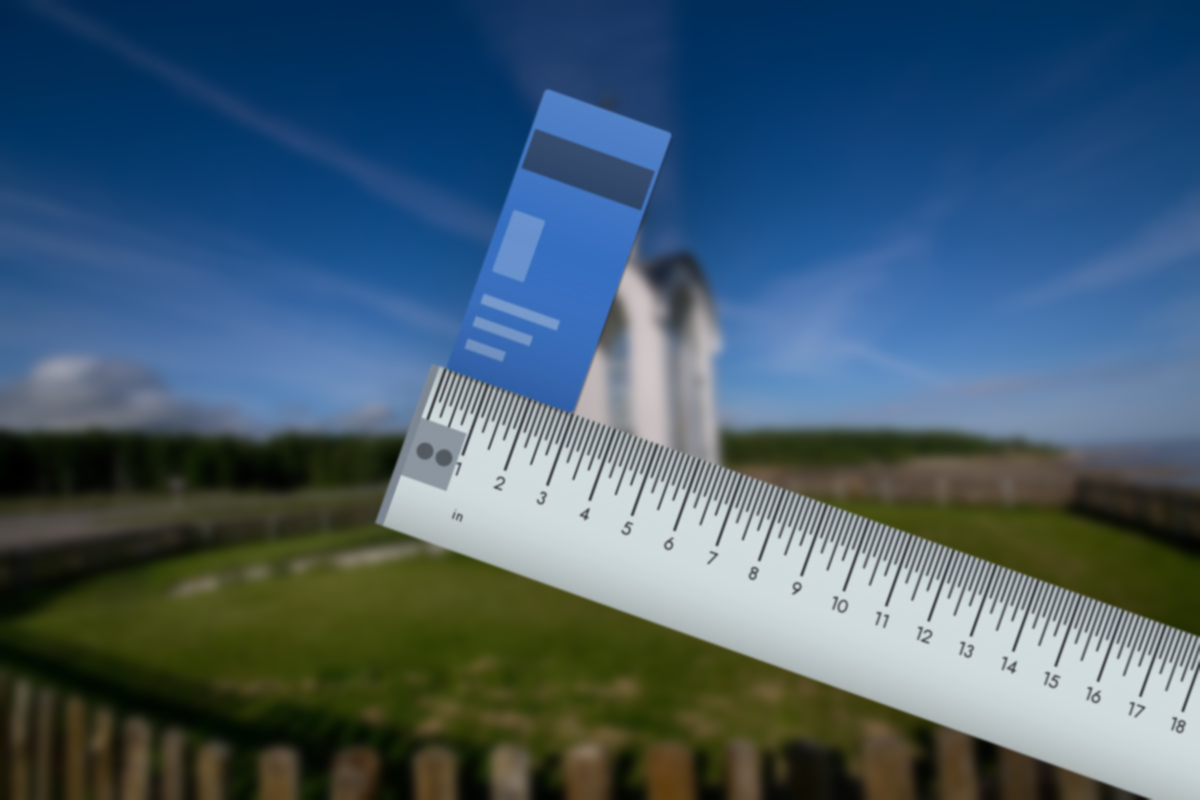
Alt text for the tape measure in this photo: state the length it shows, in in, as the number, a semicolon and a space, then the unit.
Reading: 3; in
